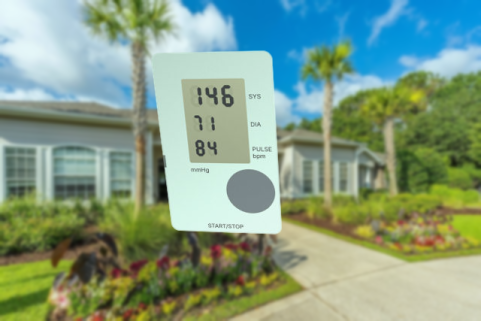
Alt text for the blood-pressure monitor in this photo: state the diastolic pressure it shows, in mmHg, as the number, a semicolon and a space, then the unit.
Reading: 71; mmHg
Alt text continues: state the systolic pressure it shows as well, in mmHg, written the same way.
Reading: 146; mmHg
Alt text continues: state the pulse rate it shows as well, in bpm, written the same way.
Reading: 84; bpm
